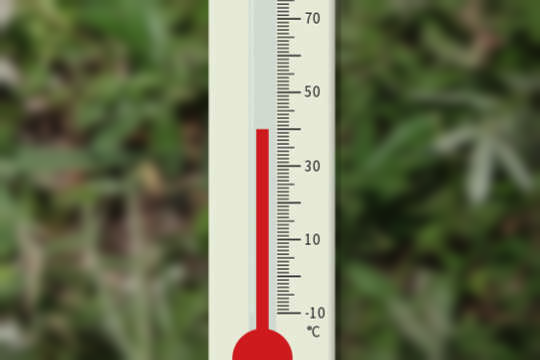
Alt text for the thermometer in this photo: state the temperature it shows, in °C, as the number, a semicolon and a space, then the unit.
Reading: 40; °C
